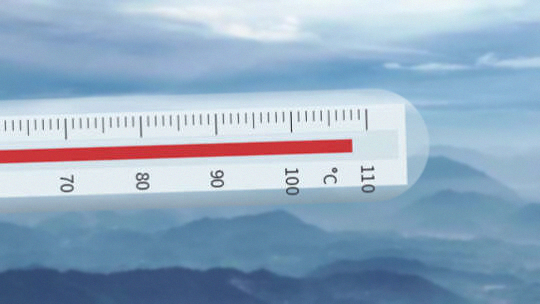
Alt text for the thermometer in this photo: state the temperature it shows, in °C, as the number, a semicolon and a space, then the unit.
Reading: 108; °C
